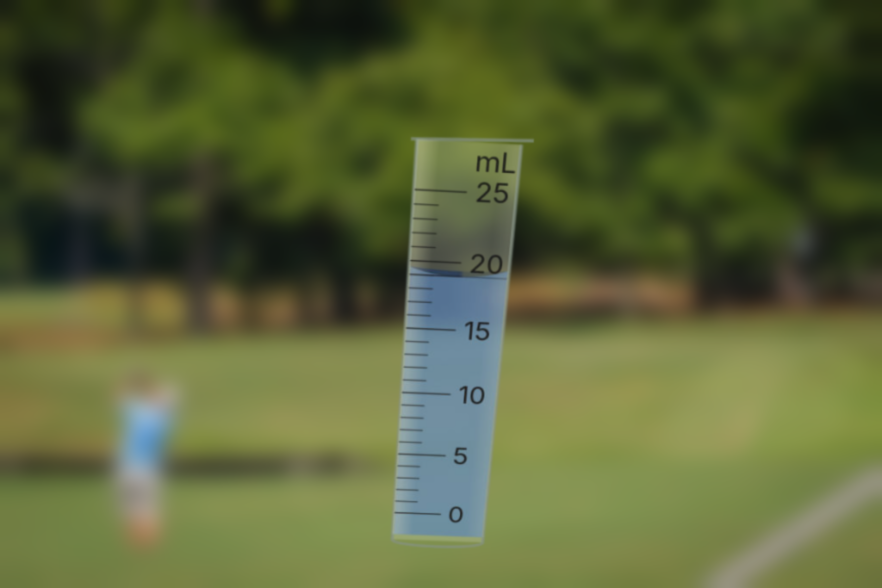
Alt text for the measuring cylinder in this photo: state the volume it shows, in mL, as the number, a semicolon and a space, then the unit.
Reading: 19; mL
